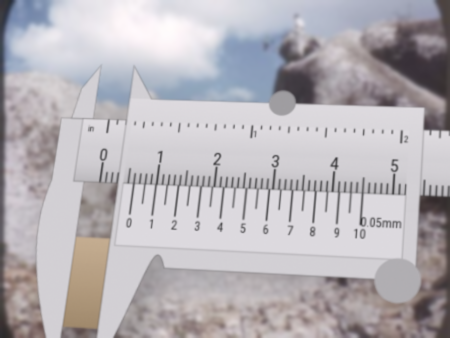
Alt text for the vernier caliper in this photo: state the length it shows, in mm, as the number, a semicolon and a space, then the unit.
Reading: 6.0; mm
